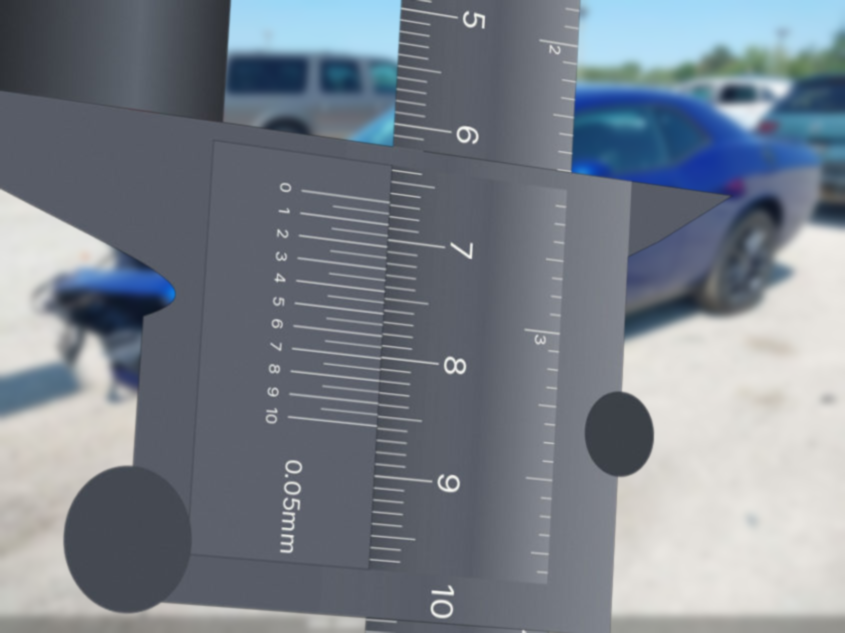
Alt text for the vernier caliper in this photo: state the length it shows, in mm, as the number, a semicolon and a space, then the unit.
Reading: 66.8; mm
